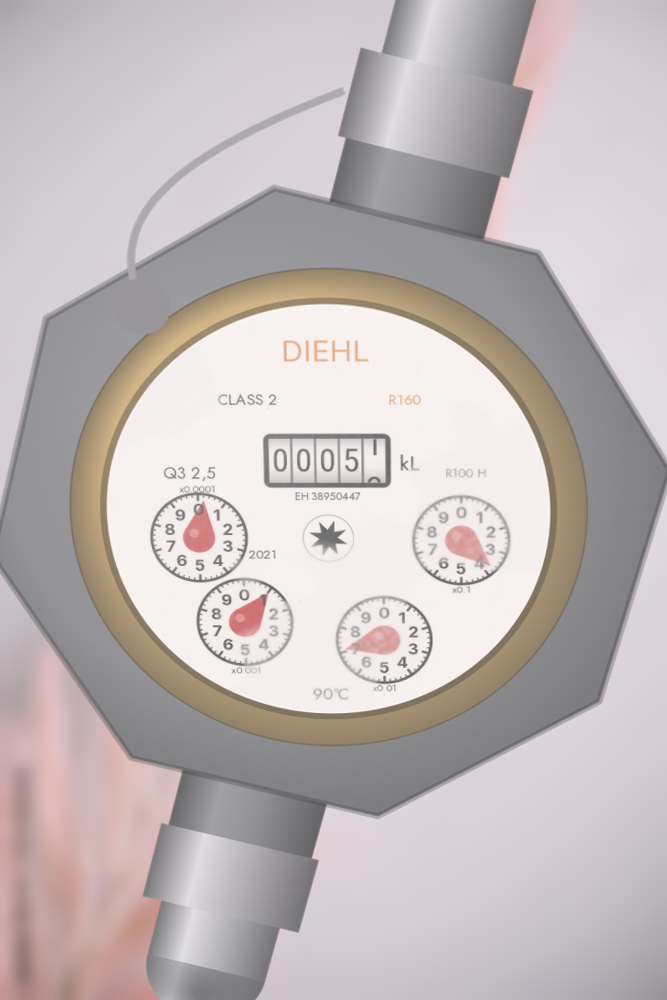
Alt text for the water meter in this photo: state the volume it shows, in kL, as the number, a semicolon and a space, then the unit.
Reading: 51.3710; kL
